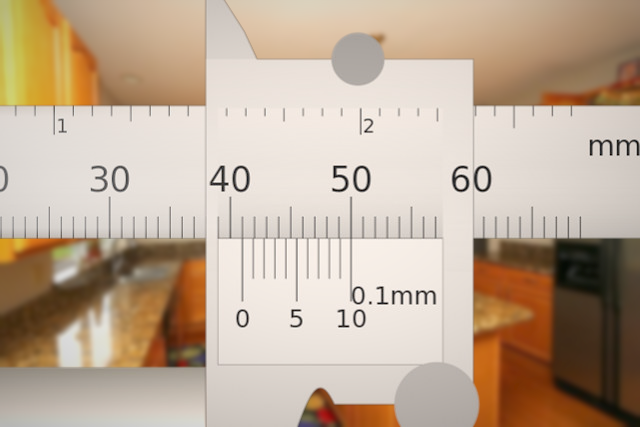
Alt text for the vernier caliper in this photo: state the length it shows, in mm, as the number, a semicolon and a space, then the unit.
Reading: 41.0; mm
